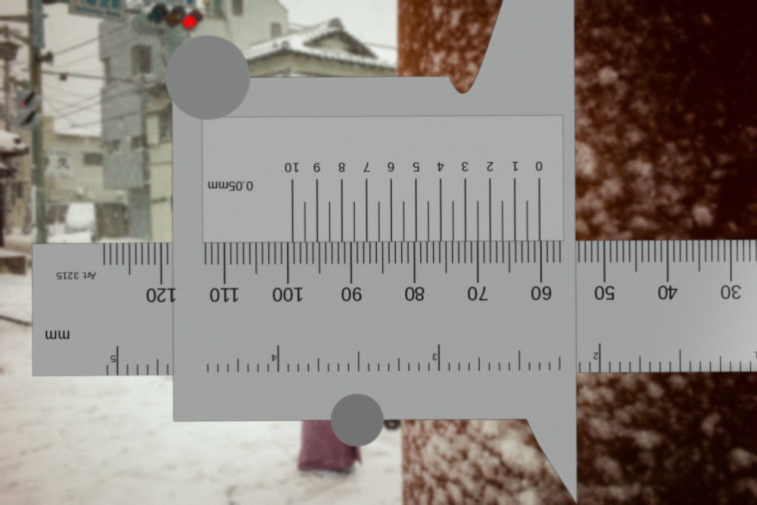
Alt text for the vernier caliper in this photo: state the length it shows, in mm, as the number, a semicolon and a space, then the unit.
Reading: 60.2; mm
